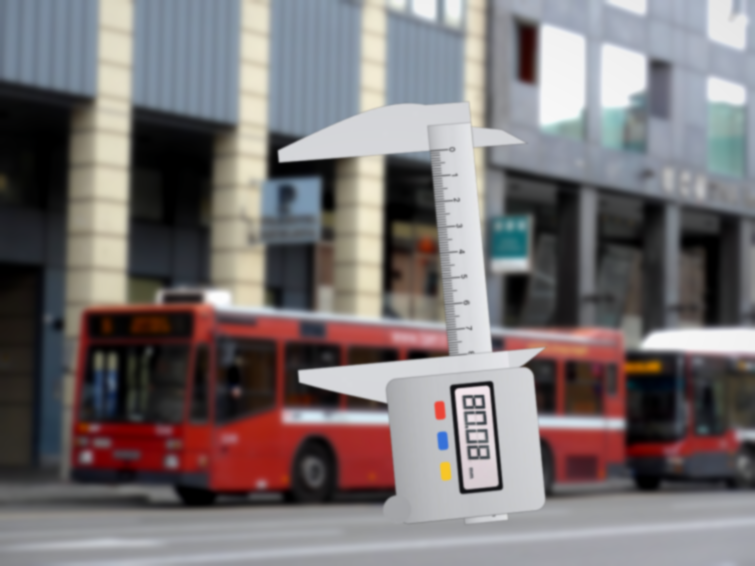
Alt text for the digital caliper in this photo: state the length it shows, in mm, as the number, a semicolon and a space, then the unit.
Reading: 80.08; mm
